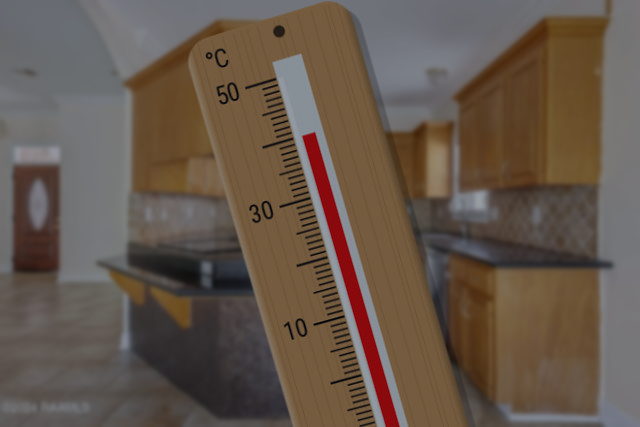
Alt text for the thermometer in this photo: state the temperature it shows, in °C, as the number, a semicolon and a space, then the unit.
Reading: 40; °C
